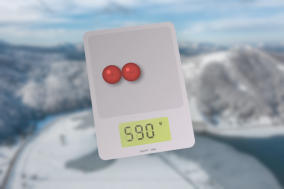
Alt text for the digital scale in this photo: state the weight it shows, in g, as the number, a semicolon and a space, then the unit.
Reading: 590; g
